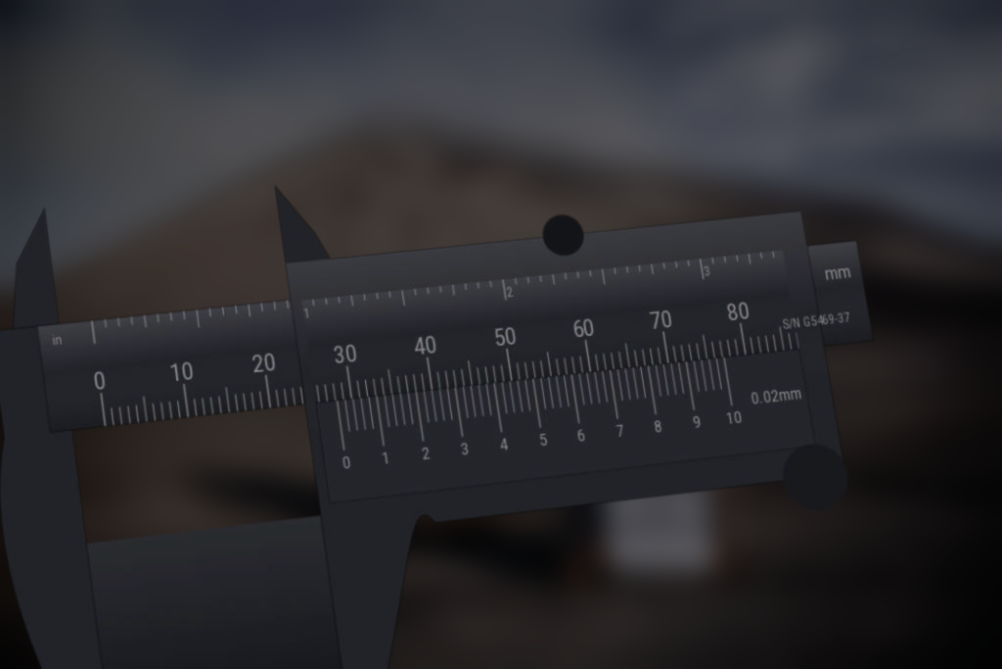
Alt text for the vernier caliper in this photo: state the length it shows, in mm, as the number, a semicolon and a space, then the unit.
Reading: 28.2; mm
